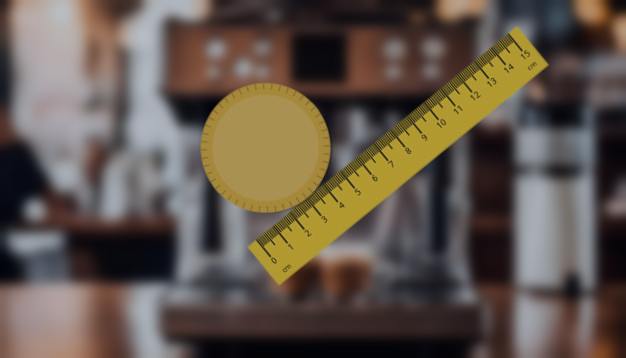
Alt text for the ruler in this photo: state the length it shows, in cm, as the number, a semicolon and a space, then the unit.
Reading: 6; cm
